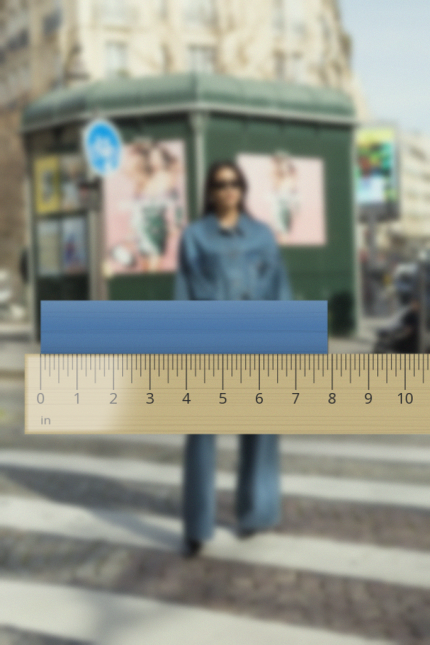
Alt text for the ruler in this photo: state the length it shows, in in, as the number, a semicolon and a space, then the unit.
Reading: 7.875; in
